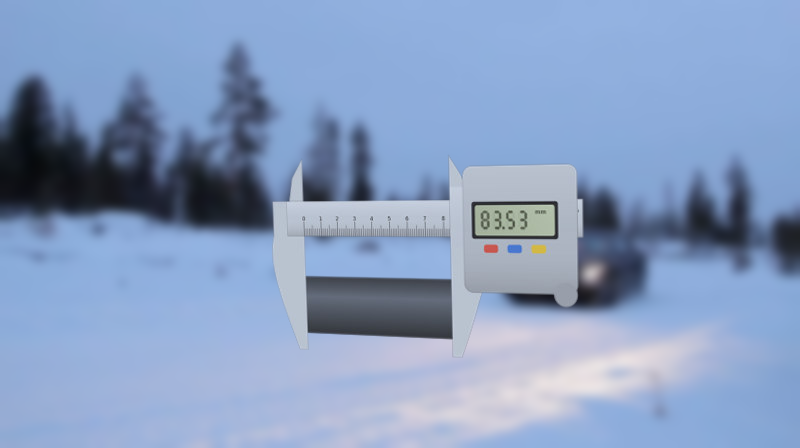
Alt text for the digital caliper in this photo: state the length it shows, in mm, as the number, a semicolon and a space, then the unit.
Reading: 83.53; mm
